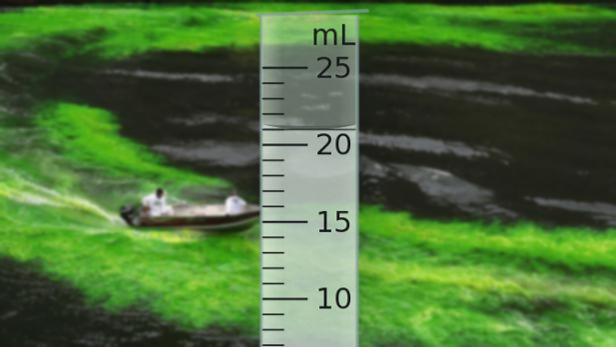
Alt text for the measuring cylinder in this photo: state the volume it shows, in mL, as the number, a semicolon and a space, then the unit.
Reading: 21; mL
